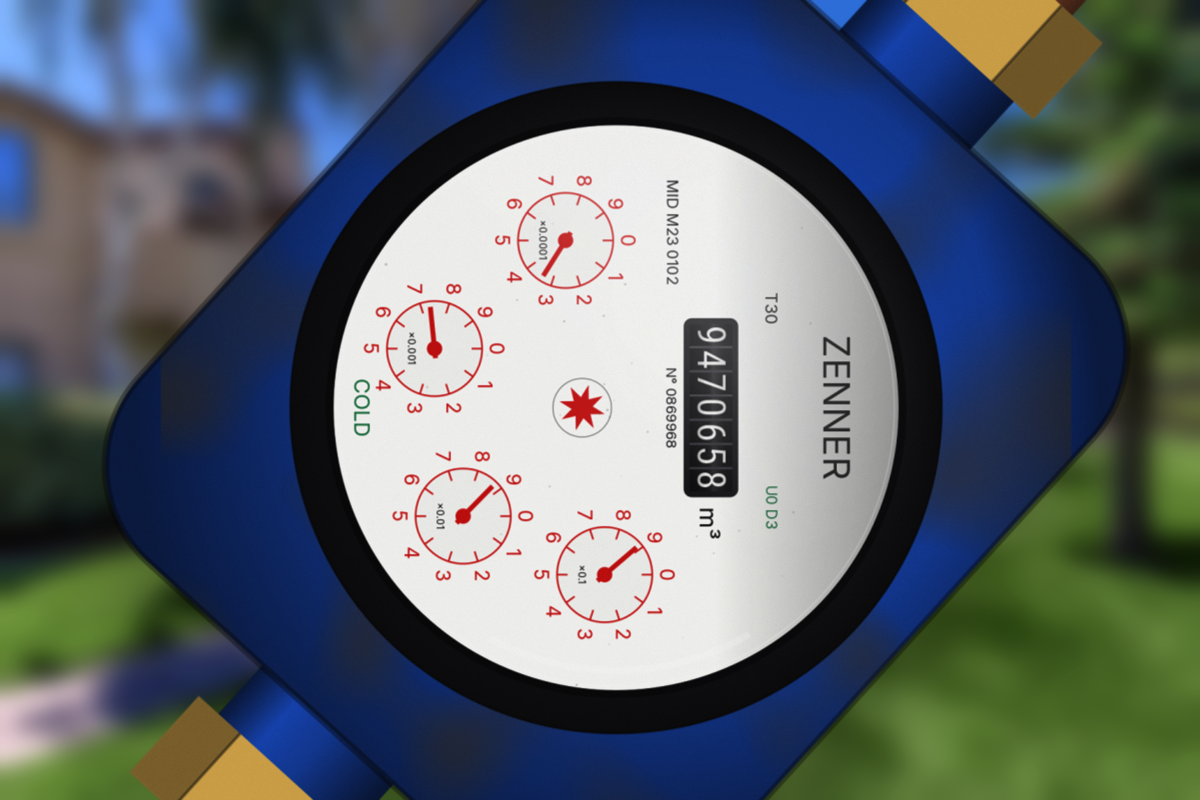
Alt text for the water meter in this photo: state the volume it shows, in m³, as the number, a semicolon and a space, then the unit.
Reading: 9470658.8873; m³
